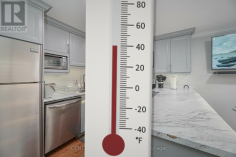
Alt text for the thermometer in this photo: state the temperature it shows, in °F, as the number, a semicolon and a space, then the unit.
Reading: 40; °F
